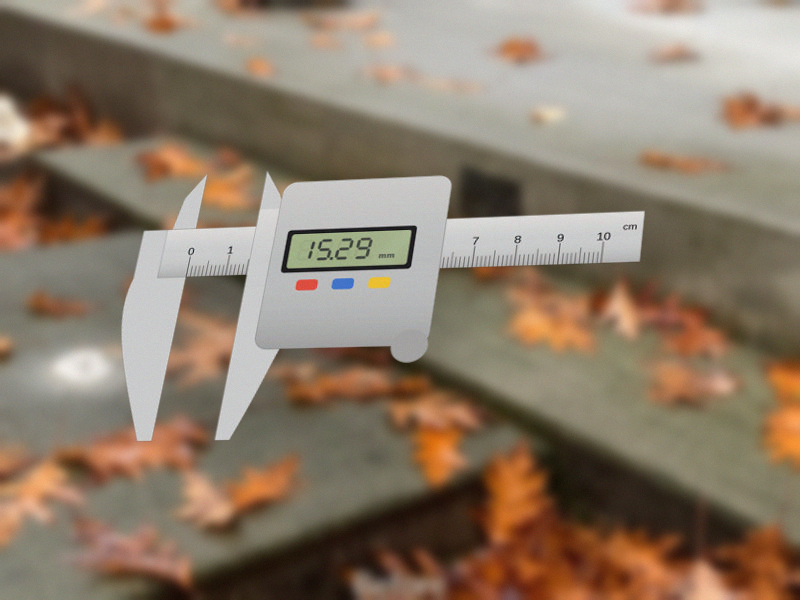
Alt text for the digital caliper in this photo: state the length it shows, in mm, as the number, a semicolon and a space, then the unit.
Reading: 15.29; mm
